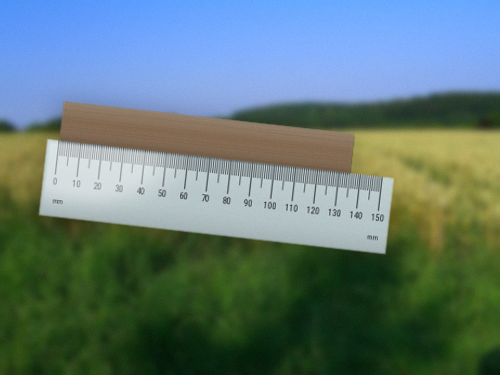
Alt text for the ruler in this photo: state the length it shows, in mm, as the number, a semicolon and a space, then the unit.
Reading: 135; mm
